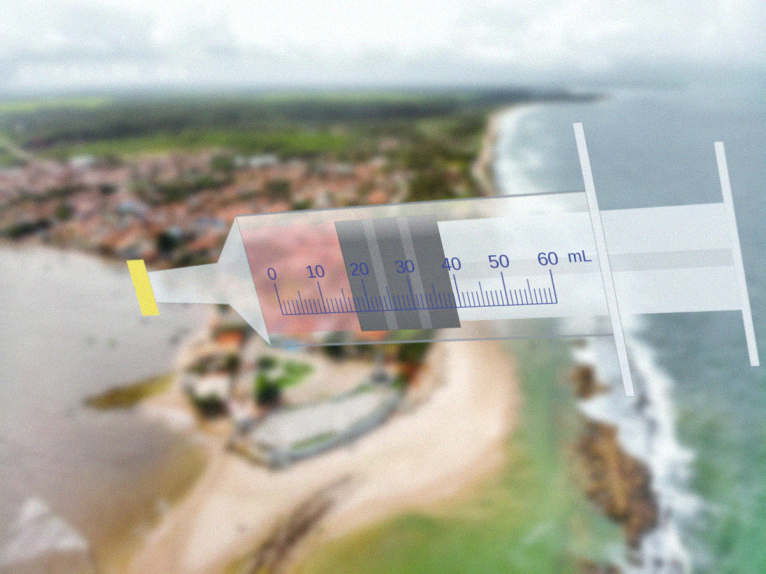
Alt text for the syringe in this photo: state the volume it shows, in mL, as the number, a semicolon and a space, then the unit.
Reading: 17; mL
